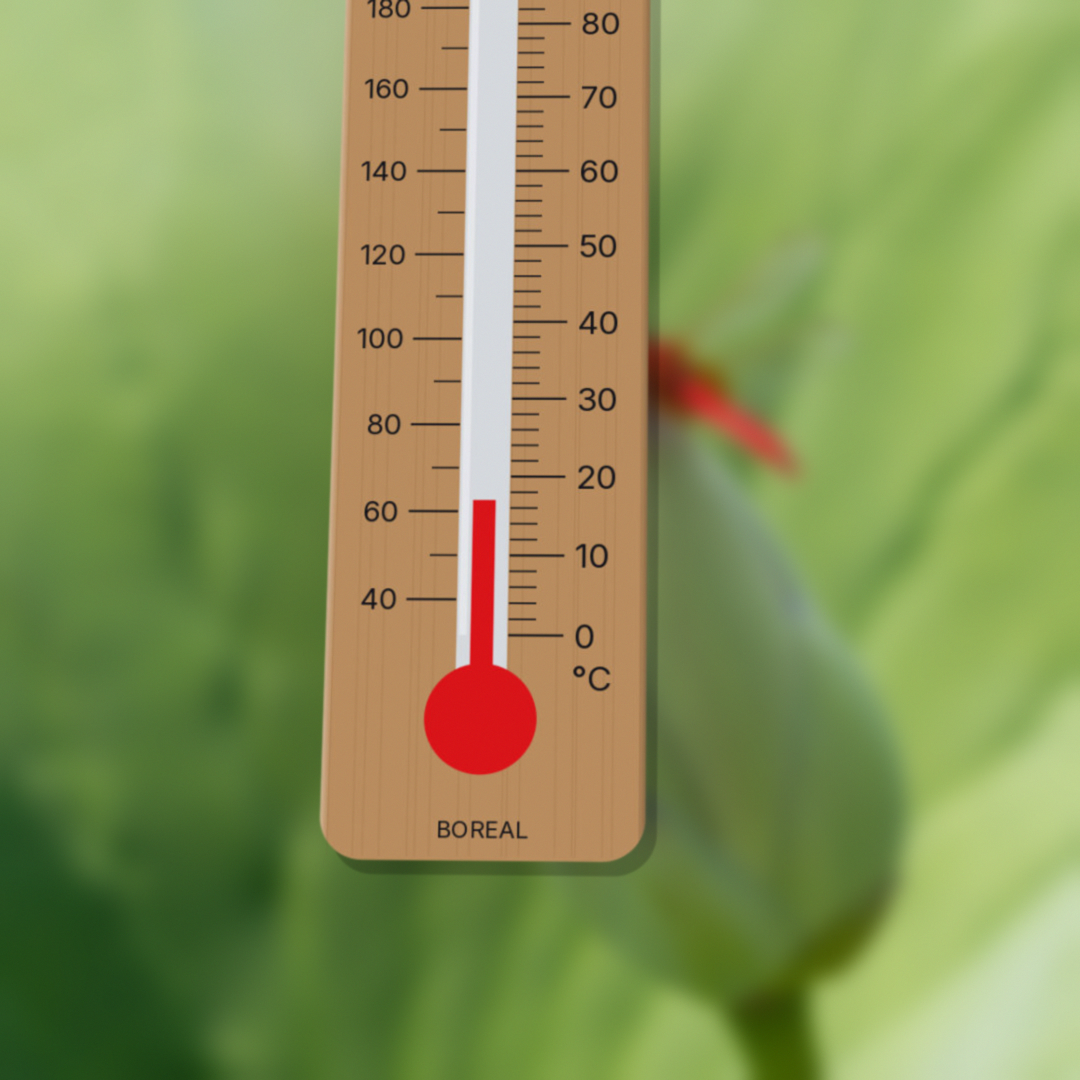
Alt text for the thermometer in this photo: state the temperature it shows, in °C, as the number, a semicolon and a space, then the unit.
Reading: 17; °C
